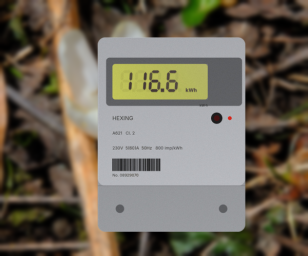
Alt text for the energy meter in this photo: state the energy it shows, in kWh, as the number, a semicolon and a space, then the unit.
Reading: 116.6; kWh
